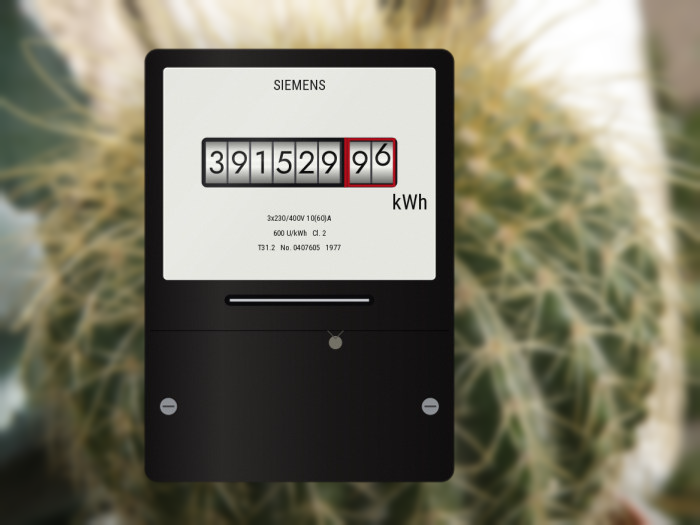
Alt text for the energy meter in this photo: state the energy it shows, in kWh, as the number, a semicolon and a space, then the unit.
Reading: 391529.96; kWh
